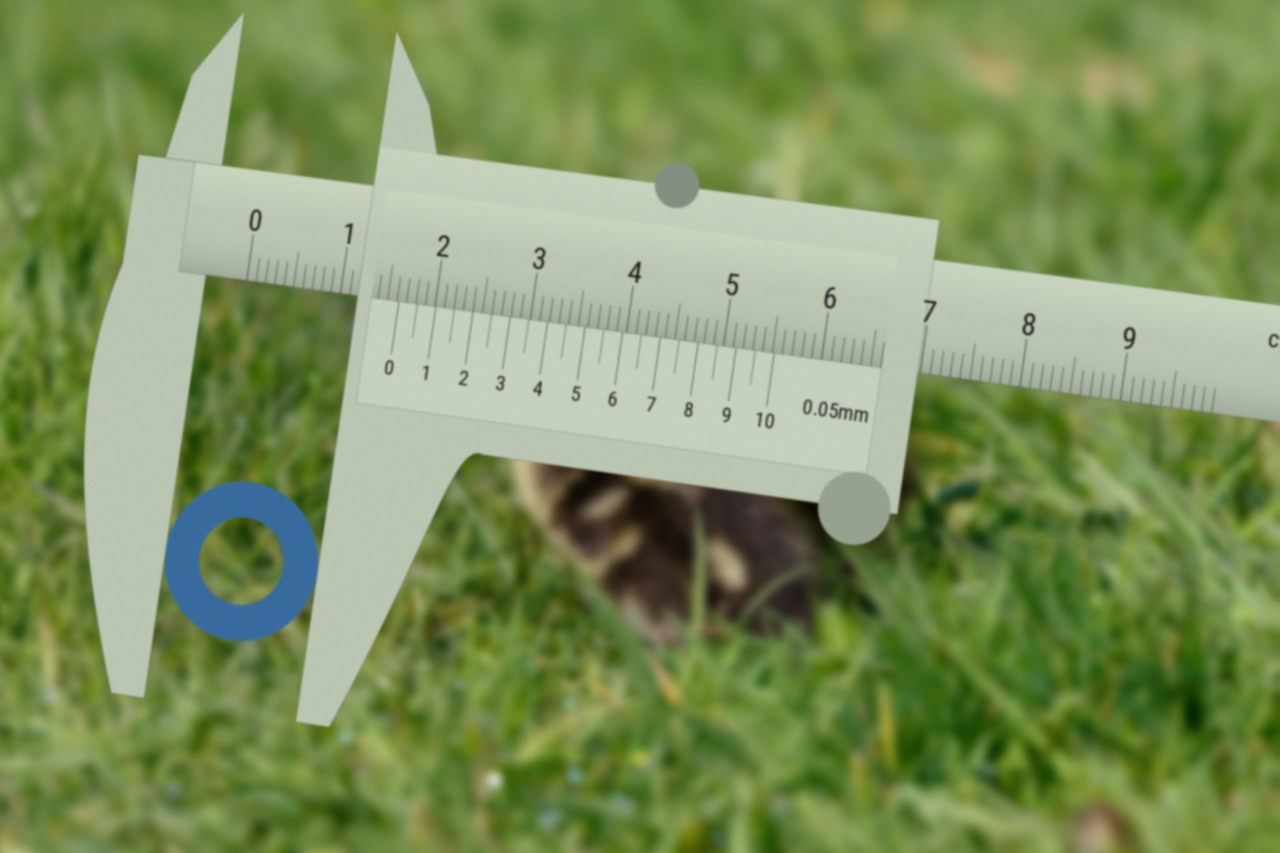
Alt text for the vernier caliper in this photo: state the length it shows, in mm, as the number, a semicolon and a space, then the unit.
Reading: 16.2; mm
